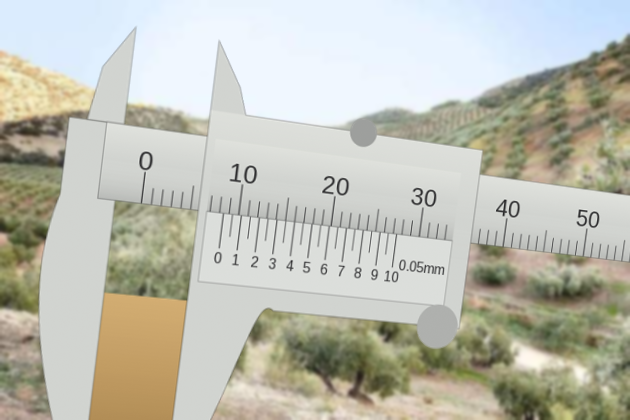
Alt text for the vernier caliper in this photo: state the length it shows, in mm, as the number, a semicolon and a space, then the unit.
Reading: 8.4; mm
